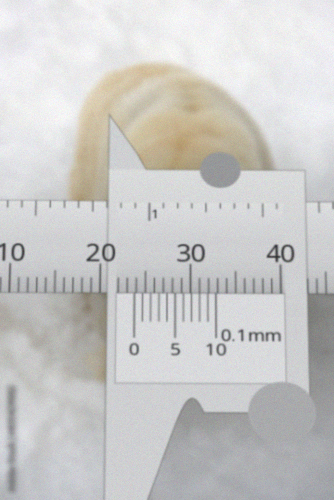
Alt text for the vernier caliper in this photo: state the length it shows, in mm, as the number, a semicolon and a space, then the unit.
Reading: 23.8; mm
